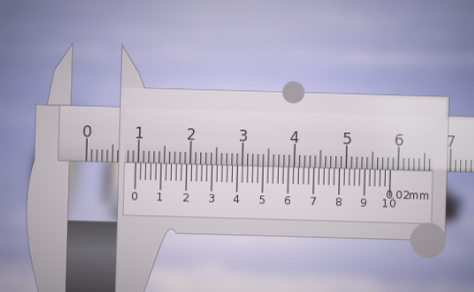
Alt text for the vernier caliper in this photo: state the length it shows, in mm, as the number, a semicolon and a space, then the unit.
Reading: 9.5; mm
